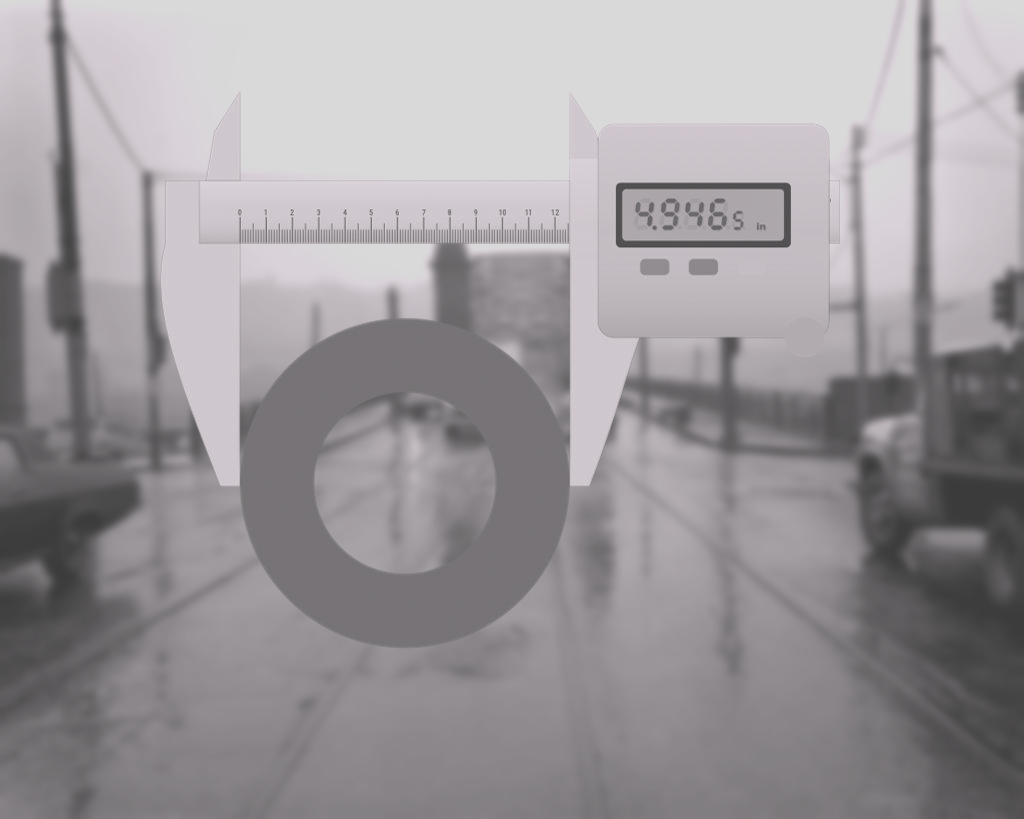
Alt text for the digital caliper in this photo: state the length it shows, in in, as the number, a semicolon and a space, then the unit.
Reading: 4.9465; in
